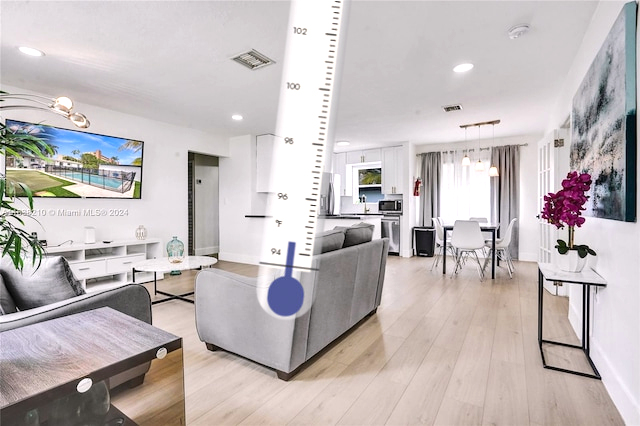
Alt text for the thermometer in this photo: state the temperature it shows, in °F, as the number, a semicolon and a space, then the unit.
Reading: 94.4; °F
